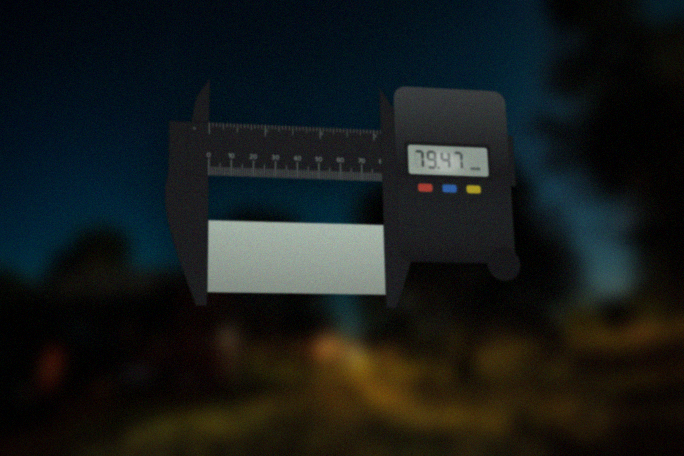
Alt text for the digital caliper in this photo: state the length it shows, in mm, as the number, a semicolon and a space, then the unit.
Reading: 79.47; mm
